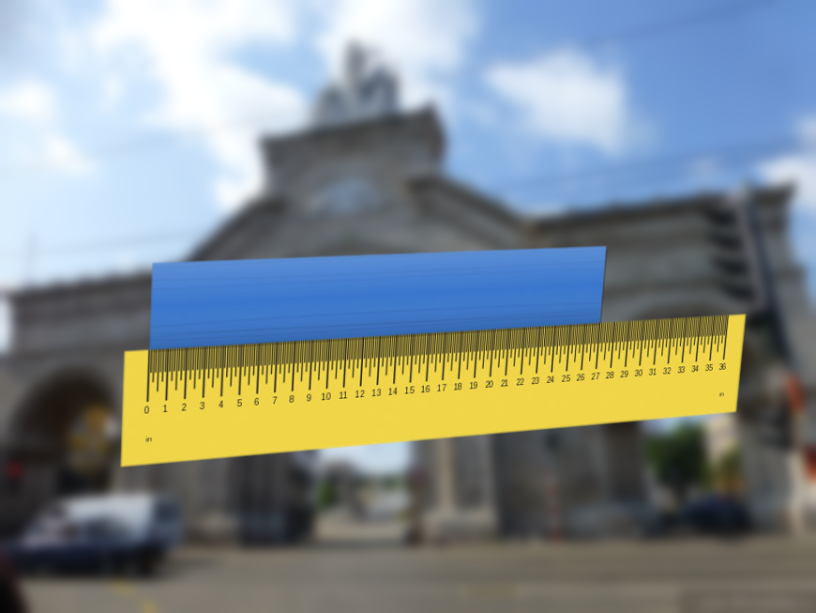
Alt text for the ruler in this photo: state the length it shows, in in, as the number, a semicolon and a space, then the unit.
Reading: 27; in
